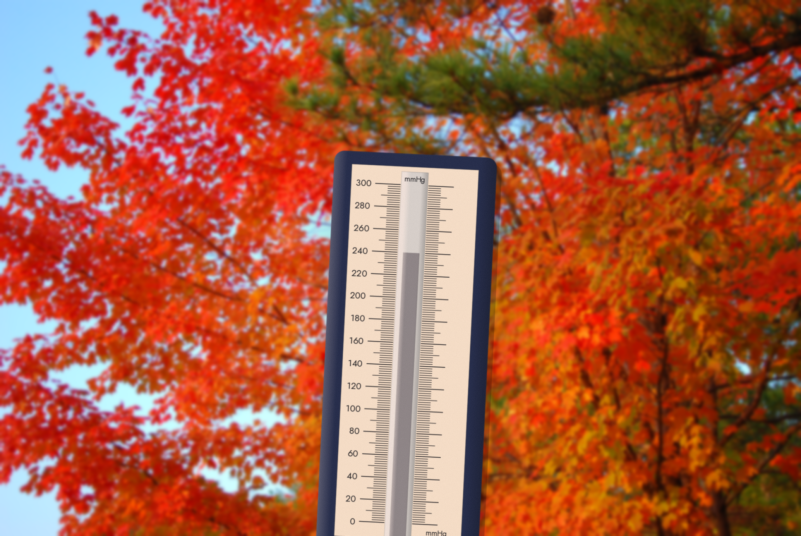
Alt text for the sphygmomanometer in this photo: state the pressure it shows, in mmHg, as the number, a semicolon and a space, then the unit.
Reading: 240; mmHg
